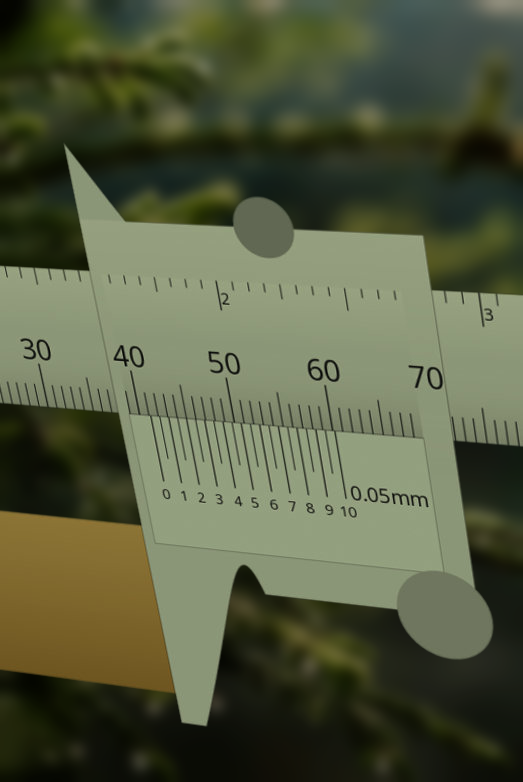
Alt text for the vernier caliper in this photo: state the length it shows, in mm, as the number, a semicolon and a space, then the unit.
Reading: 41.2; mm
